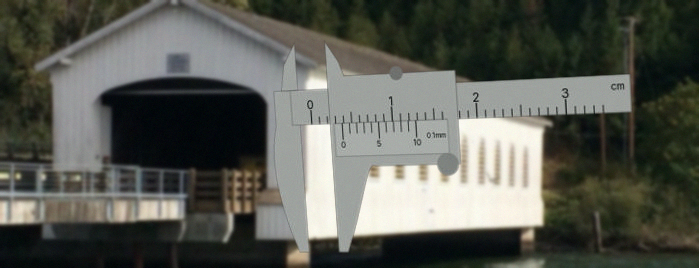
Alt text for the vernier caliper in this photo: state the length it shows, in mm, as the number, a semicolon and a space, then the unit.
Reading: 3.8; mm
